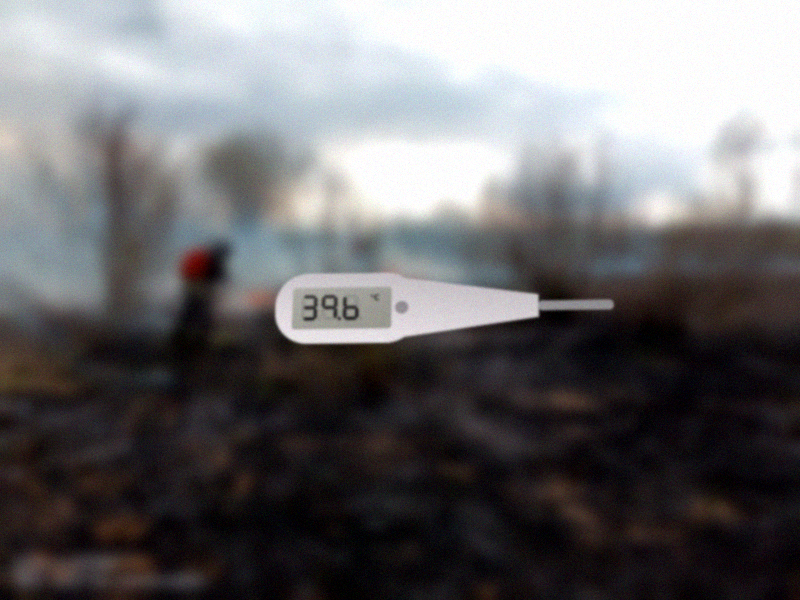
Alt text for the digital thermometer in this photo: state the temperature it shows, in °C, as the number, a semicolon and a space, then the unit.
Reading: 39.6; °C
